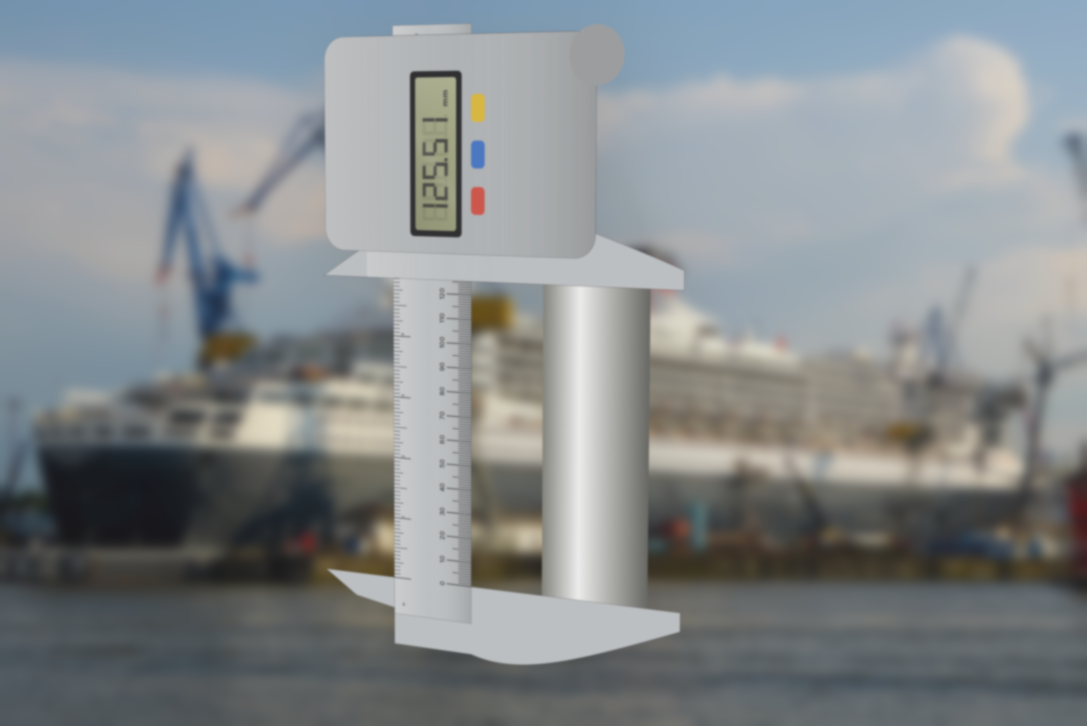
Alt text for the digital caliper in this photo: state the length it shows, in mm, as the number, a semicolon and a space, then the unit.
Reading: 125.51; mm
